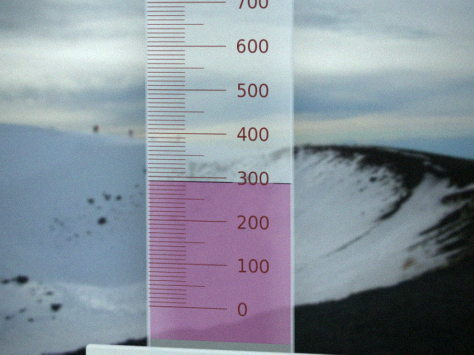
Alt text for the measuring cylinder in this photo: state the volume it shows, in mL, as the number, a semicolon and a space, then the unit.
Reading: 290; mL
